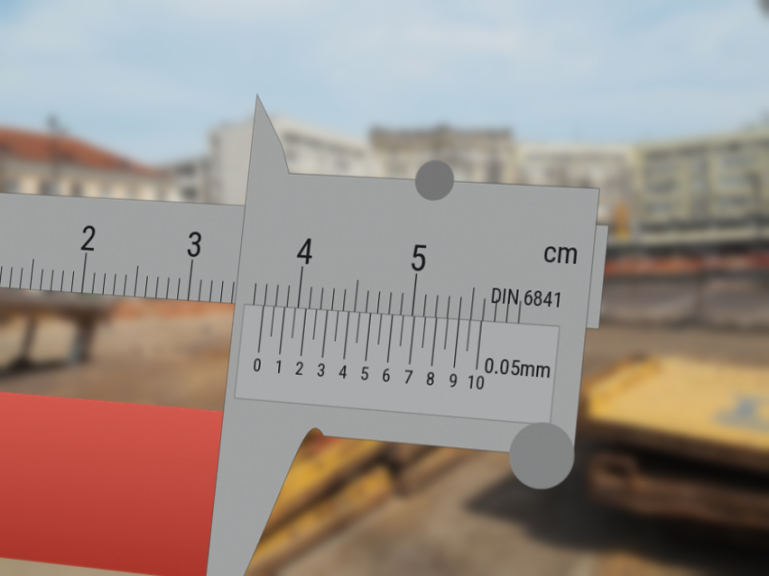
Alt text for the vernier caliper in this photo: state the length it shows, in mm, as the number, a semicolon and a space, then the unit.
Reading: 36.9; mm
